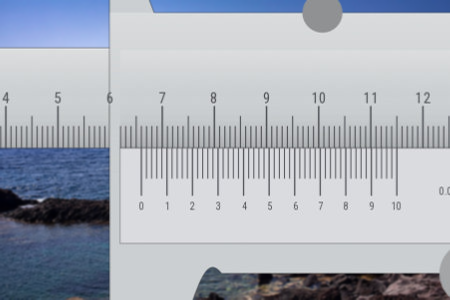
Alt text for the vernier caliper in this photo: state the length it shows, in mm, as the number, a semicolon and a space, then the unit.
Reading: 66.0; mm
